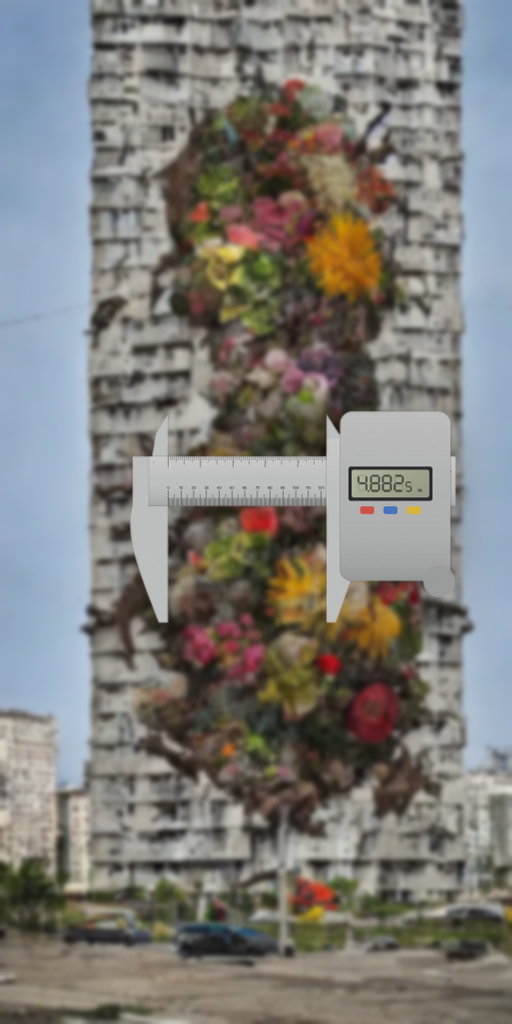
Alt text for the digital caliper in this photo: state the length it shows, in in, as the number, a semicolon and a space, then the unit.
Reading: 4.8825; in
